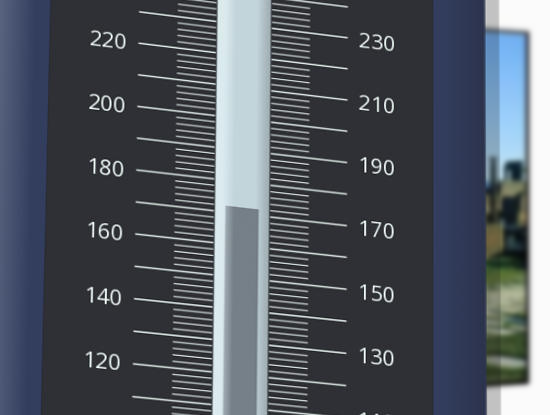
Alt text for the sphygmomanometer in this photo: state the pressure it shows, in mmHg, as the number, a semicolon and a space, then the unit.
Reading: 172; mmHg
